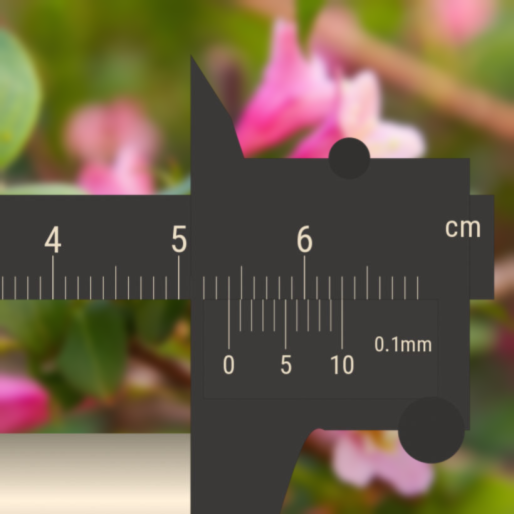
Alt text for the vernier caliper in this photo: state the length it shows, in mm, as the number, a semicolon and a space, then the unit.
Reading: 54.0; mm
